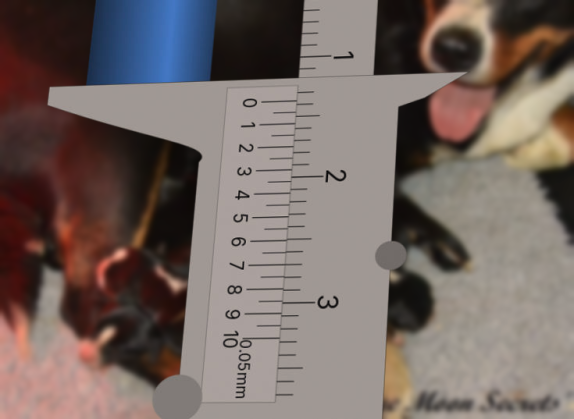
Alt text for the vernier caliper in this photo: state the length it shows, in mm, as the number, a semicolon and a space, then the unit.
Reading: 13.7; mm
